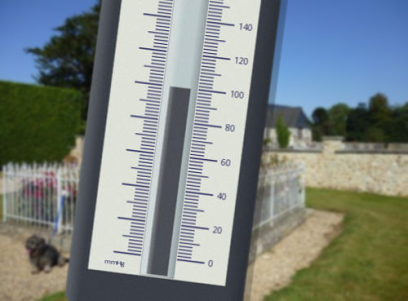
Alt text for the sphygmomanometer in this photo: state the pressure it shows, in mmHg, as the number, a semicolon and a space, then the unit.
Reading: 100; mmHg
